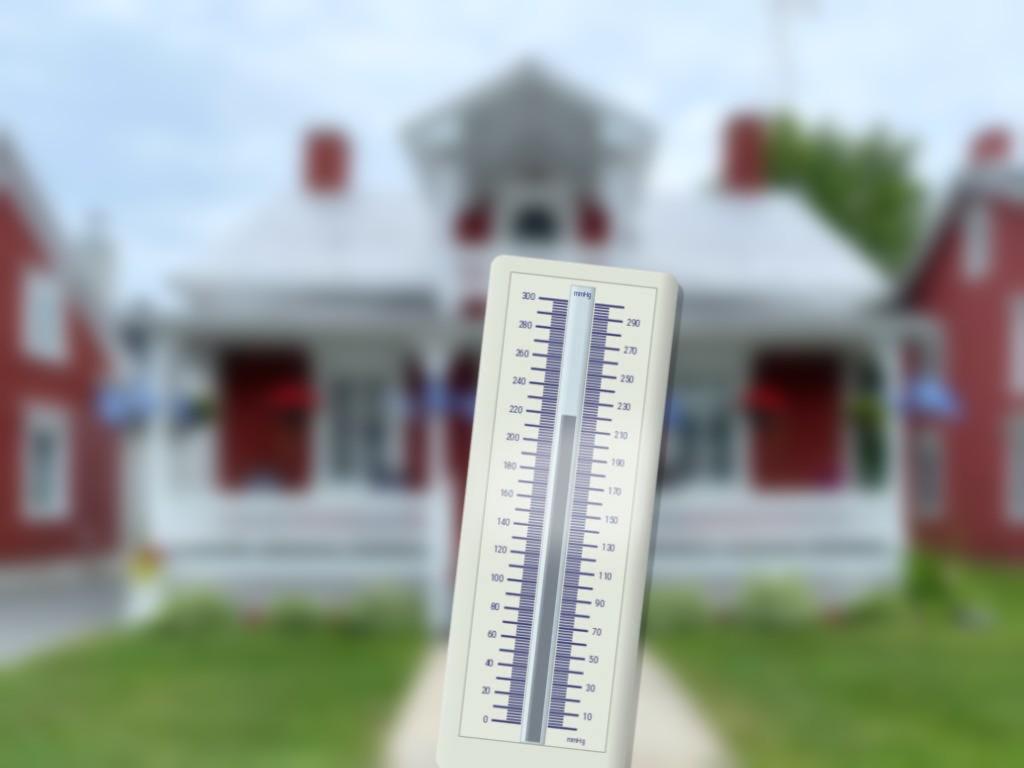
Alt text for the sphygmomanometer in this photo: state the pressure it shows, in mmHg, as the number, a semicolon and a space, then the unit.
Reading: 220; mmHg
